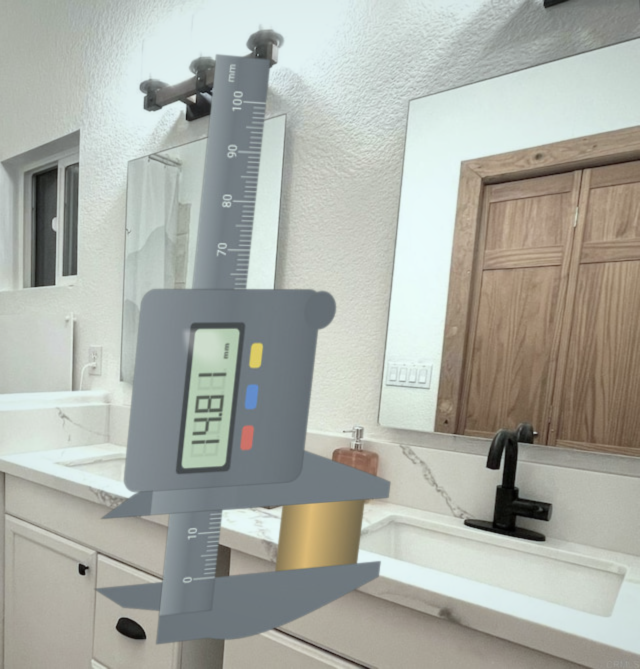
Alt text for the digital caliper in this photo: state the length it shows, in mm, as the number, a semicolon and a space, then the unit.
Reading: 14.81; mm
